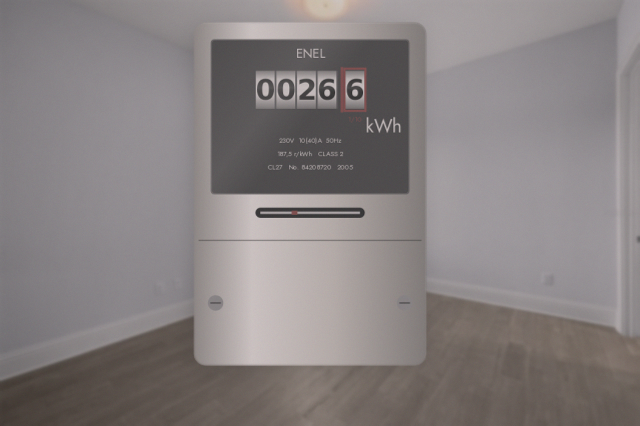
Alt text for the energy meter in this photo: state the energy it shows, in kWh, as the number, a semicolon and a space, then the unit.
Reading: 26.6; kWh
